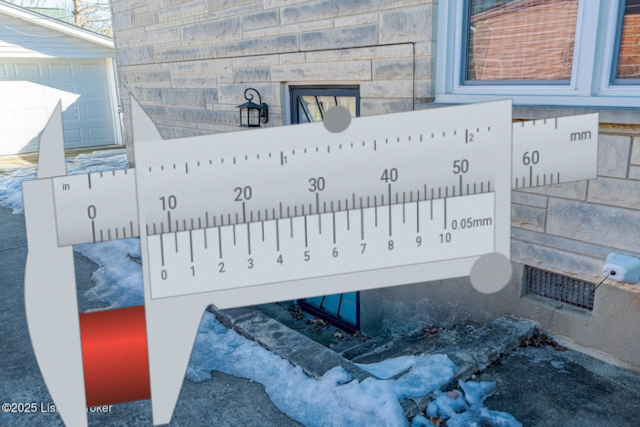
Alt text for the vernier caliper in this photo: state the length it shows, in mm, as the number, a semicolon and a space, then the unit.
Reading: 8.8; mm
